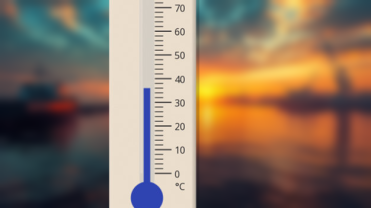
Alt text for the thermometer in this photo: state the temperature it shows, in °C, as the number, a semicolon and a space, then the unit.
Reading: 36; °C
